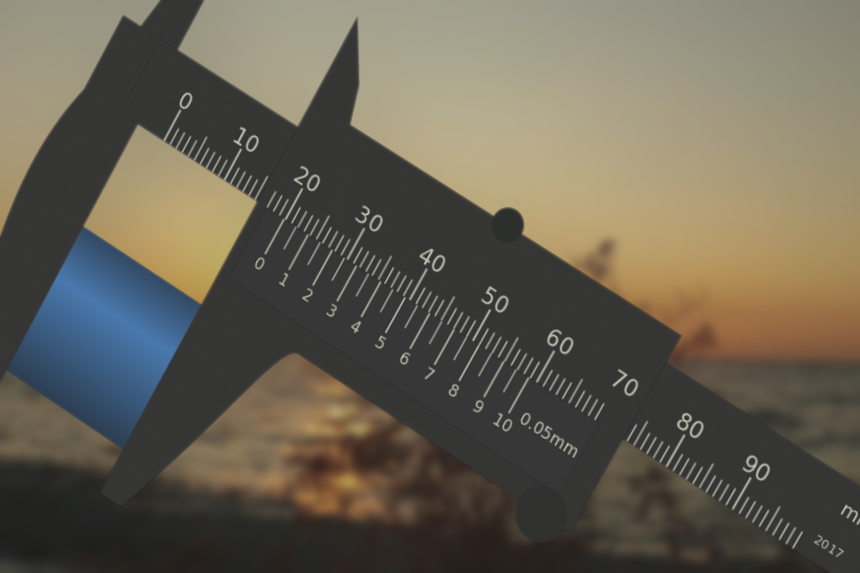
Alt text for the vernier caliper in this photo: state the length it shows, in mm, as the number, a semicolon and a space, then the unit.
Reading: 19.8; mm
